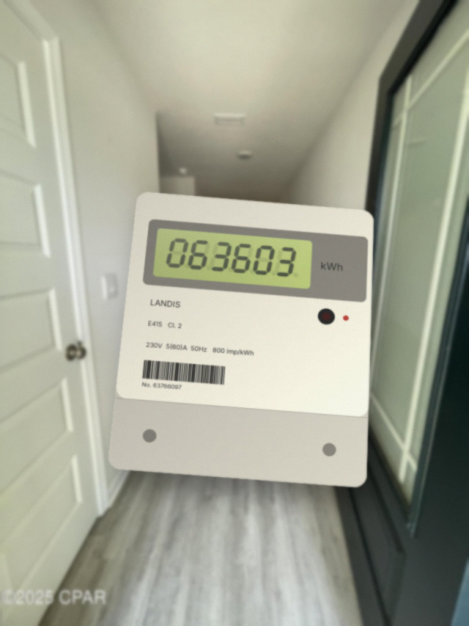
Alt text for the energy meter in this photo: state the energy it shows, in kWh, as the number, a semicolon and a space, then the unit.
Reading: 63603; kWh
